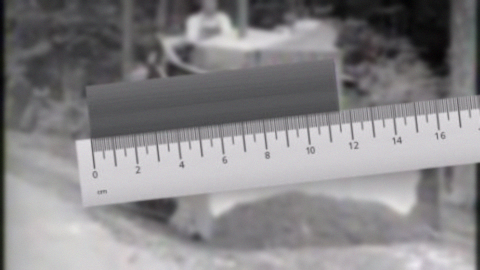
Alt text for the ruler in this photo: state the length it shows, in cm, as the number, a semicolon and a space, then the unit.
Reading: 11.5; cm
